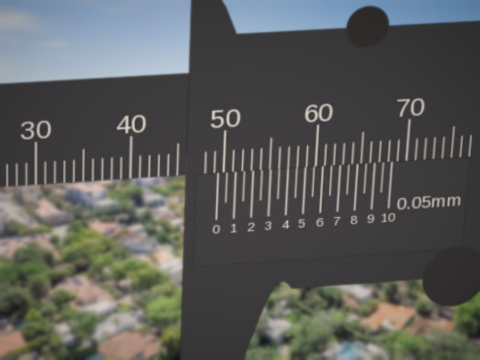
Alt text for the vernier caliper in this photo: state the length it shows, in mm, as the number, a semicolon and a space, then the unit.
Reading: 49.4; mm
